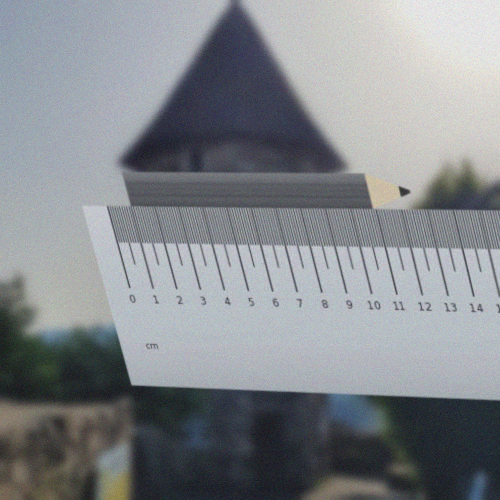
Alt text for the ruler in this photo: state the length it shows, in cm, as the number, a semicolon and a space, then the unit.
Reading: 11.5; cm
